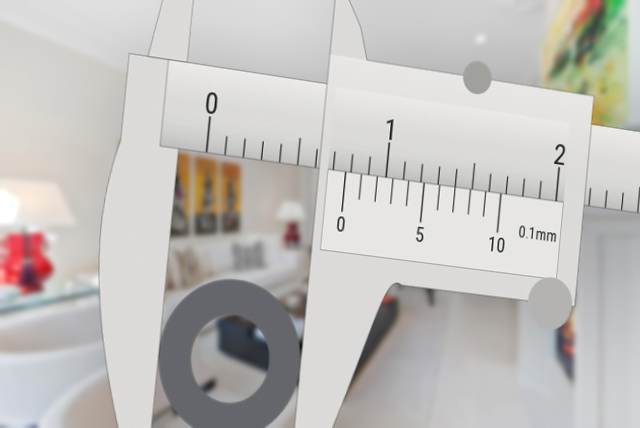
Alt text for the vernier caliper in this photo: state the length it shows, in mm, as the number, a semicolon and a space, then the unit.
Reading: 7.7; mm
